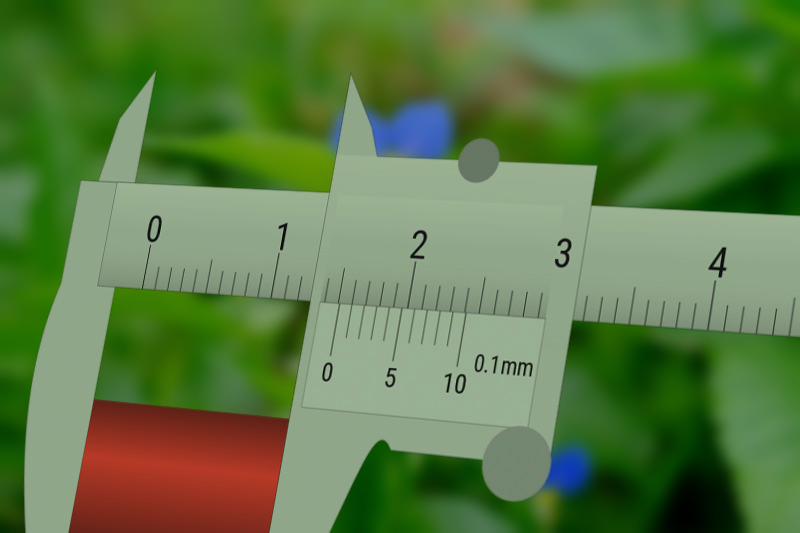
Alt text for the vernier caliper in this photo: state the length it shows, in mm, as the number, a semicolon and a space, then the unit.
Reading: 15.1; mm
